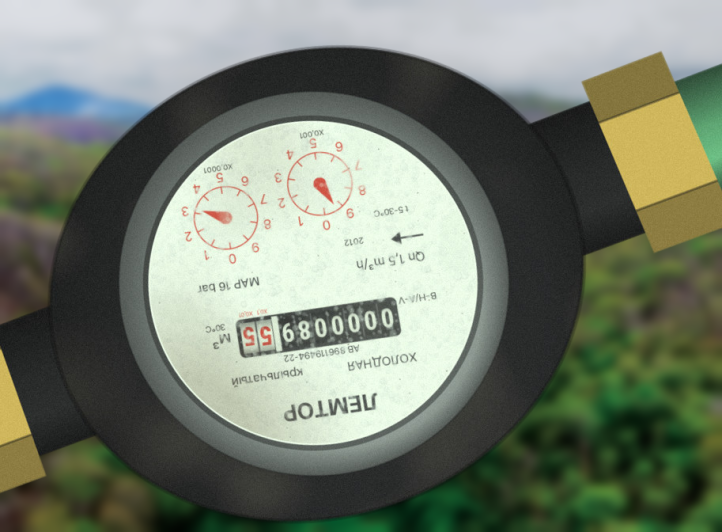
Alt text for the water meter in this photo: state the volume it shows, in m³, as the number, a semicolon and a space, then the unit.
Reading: 89.5493; m³
